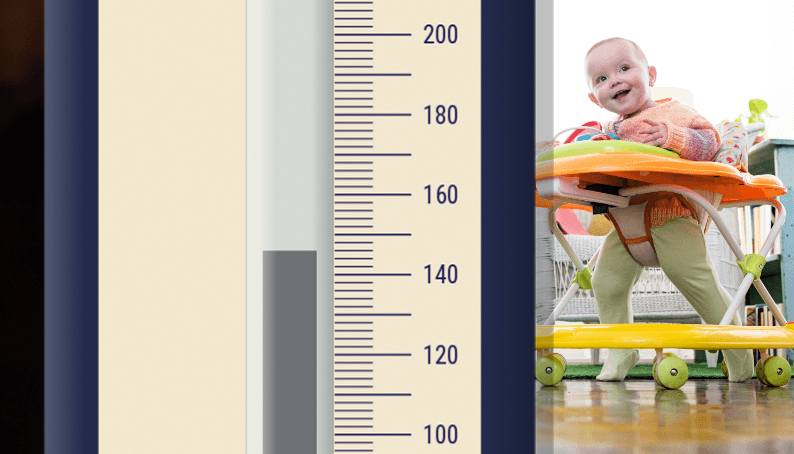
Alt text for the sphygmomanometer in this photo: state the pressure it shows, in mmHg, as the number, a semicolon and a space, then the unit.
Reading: 146; mmHg
